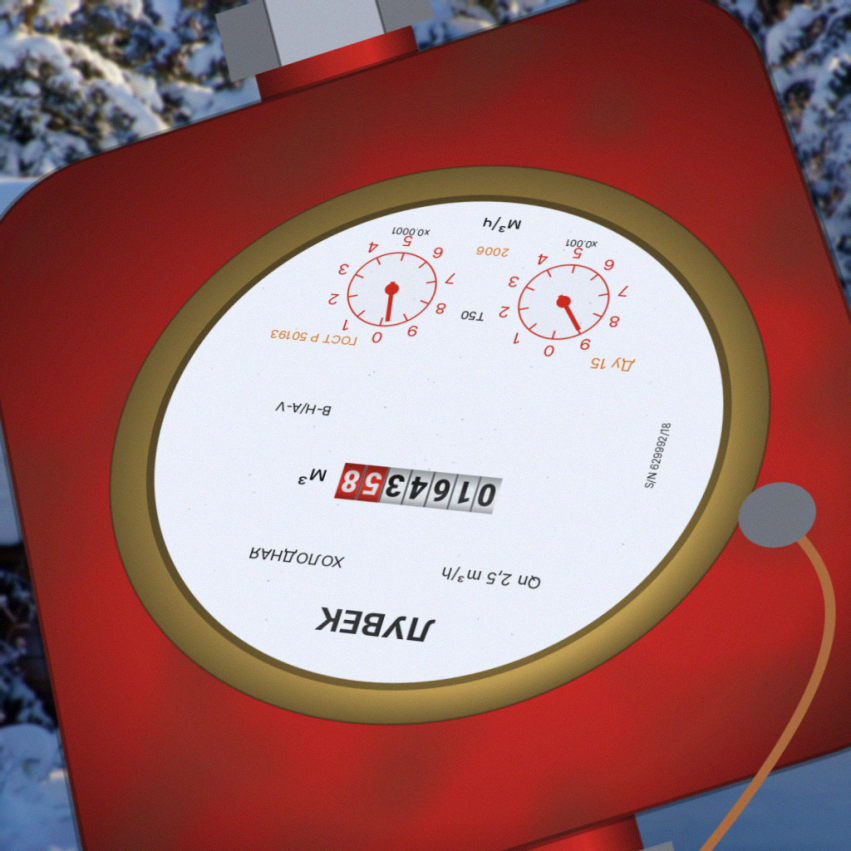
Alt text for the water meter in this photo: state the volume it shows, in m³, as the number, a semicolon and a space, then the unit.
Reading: 1643.5889; m³
